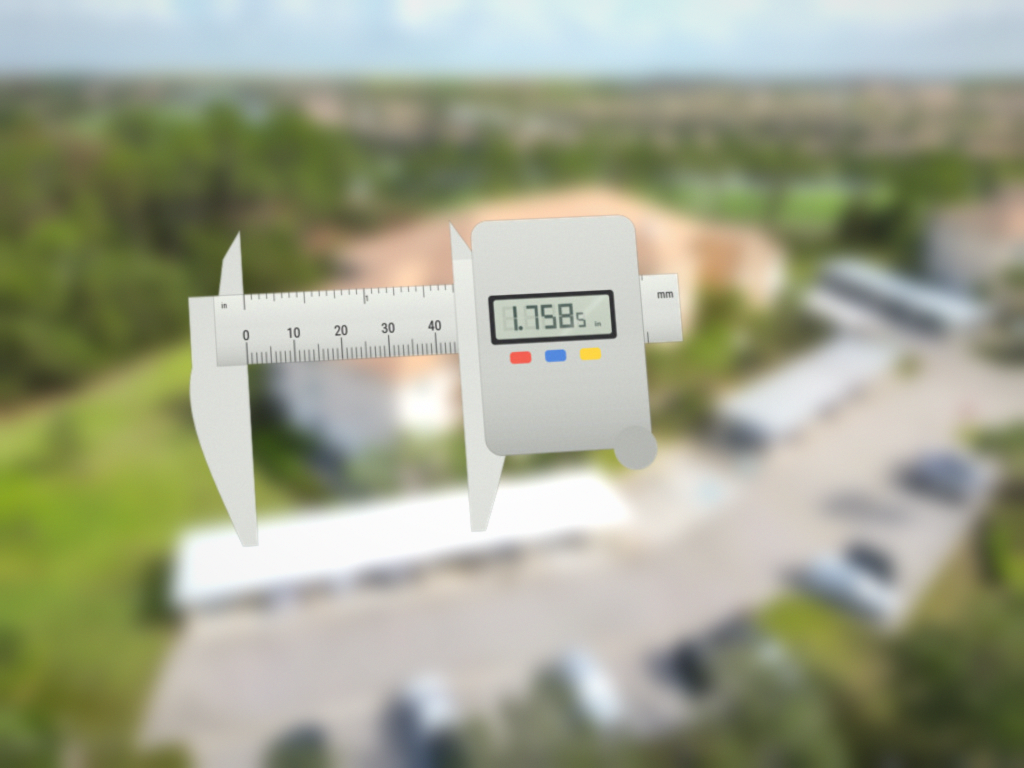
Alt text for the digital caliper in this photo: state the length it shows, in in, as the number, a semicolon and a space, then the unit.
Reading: 1.7585; in
